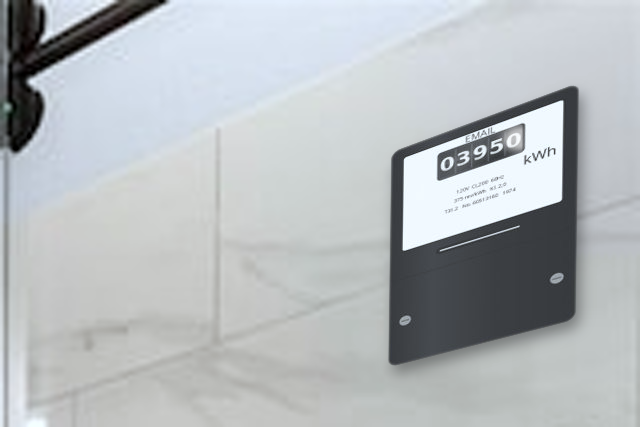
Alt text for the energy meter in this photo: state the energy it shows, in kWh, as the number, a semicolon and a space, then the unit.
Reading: 3950; kWh
